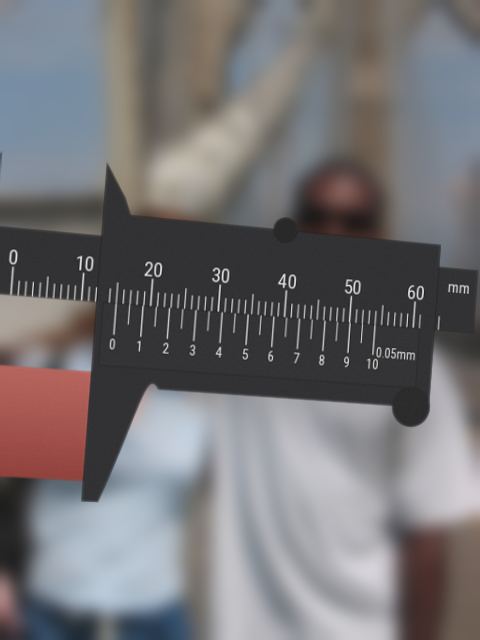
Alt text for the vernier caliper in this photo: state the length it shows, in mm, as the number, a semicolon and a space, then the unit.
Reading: 15.0; mm
